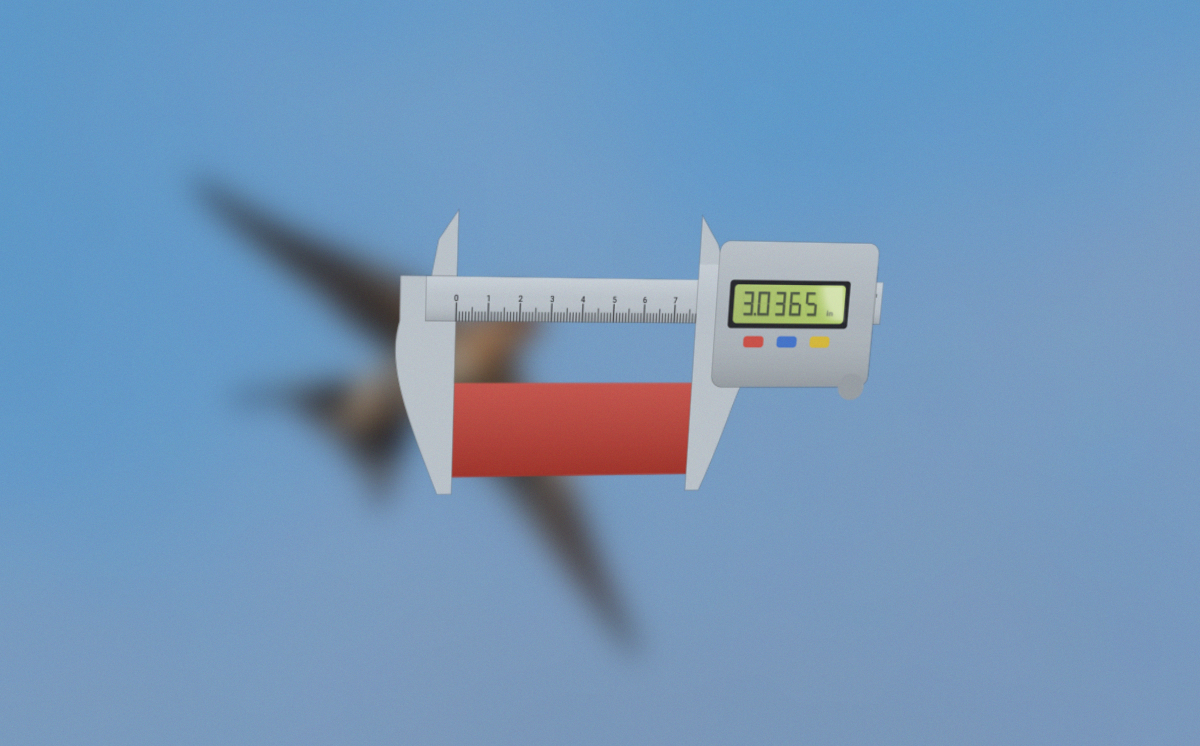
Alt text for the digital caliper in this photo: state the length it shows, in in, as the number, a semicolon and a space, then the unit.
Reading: 3.0365; in
